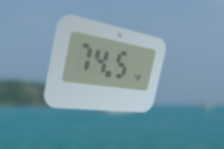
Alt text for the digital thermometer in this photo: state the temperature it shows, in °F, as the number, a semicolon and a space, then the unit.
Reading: 74.5; °F
